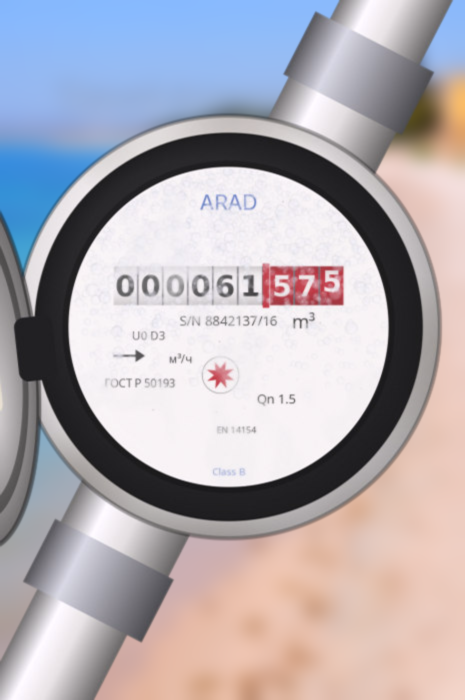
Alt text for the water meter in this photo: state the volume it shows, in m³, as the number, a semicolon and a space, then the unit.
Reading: 61.575; m³
